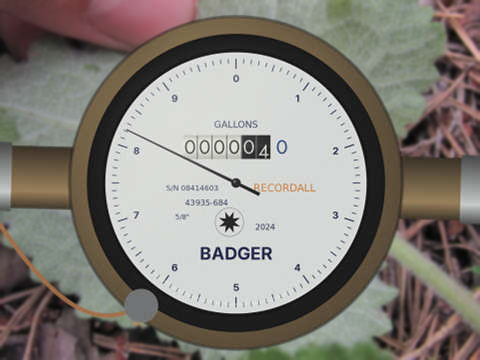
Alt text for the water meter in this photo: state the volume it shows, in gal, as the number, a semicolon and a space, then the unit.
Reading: 38.2; gal
